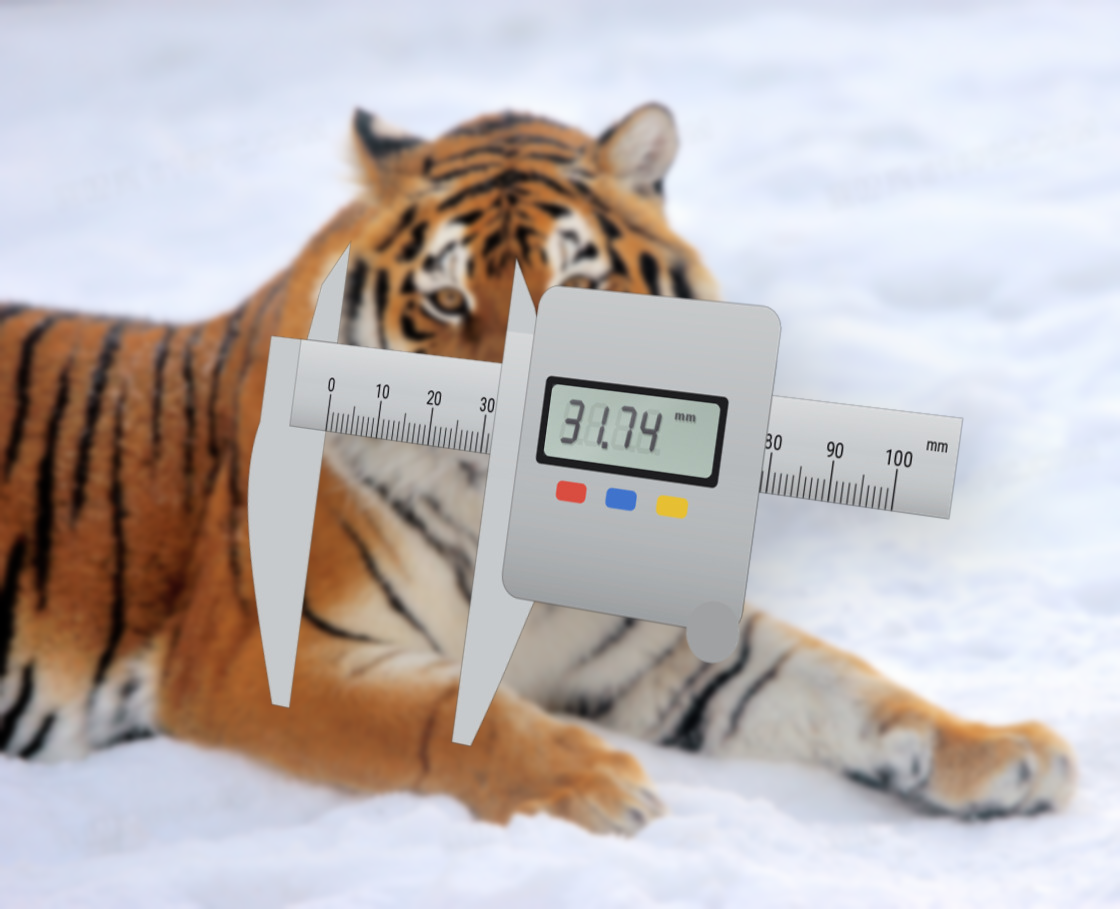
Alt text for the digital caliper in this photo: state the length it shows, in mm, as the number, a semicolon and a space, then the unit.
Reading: 31.74; mm
